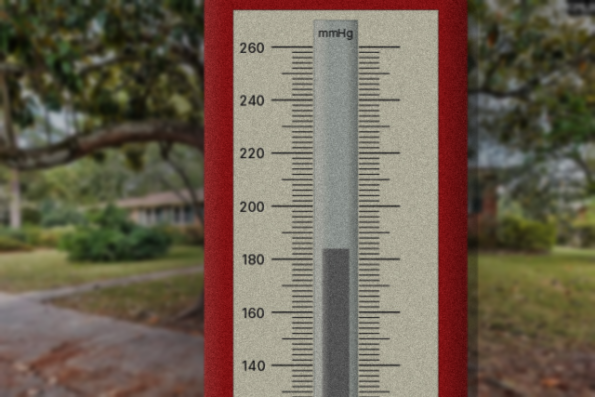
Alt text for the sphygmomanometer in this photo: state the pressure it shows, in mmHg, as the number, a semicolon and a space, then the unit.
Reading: 184; mmHg
